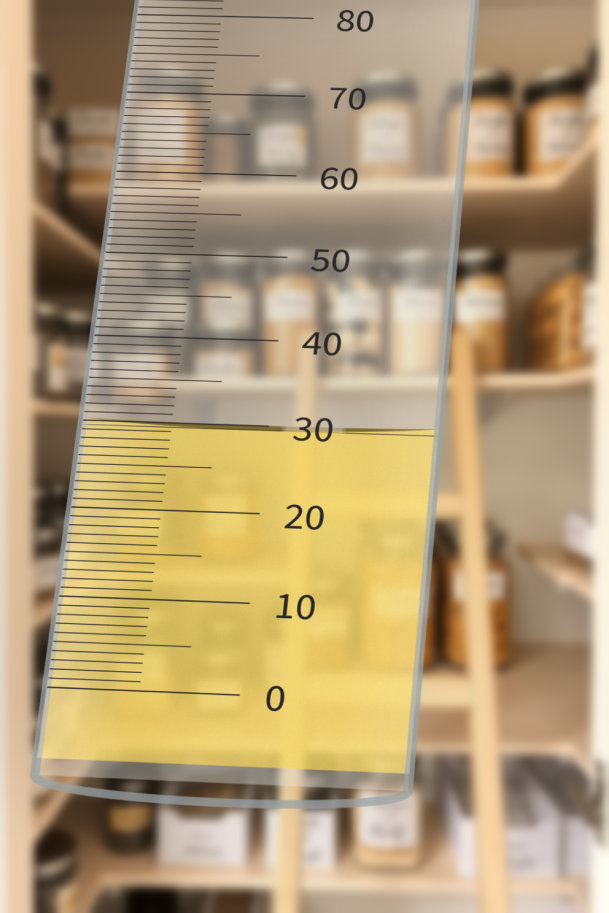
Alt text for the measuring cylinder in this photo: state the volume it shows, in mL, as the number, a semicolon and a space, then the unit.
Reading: 29.5; mL
